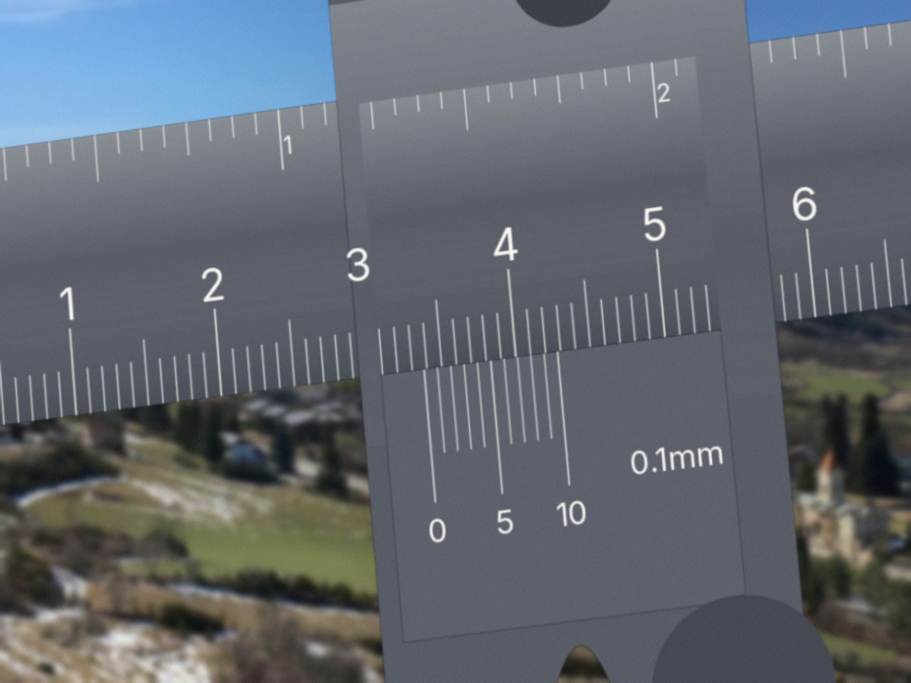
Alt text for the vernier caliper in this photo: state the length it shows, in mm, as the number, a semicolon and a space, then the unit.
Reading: 33.8; mm
